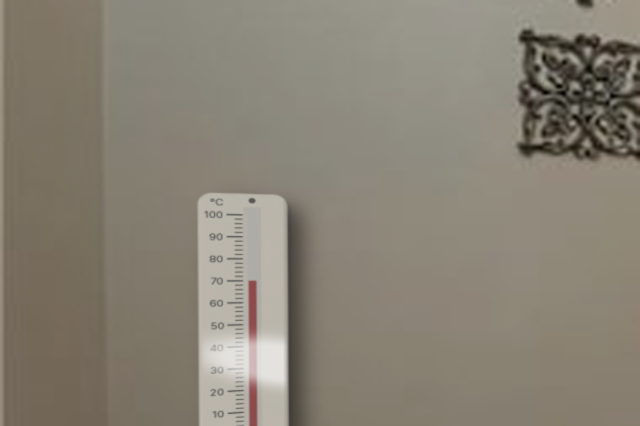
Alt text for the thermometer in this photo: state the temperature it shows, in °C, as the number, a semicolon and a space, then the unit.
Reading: 70; °C
